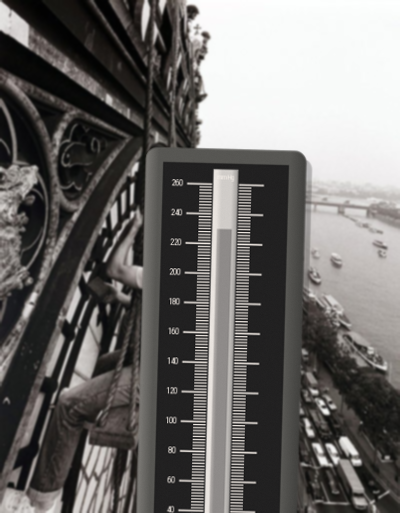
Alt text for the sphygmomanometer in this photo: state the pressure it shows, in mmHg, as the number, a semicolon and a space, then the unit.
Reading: 230; mmHg
